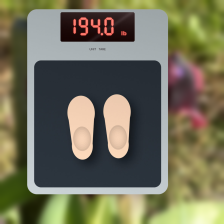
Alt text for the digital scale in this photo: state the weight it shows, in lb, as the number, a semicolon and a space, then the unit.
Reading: 194.0; lb
